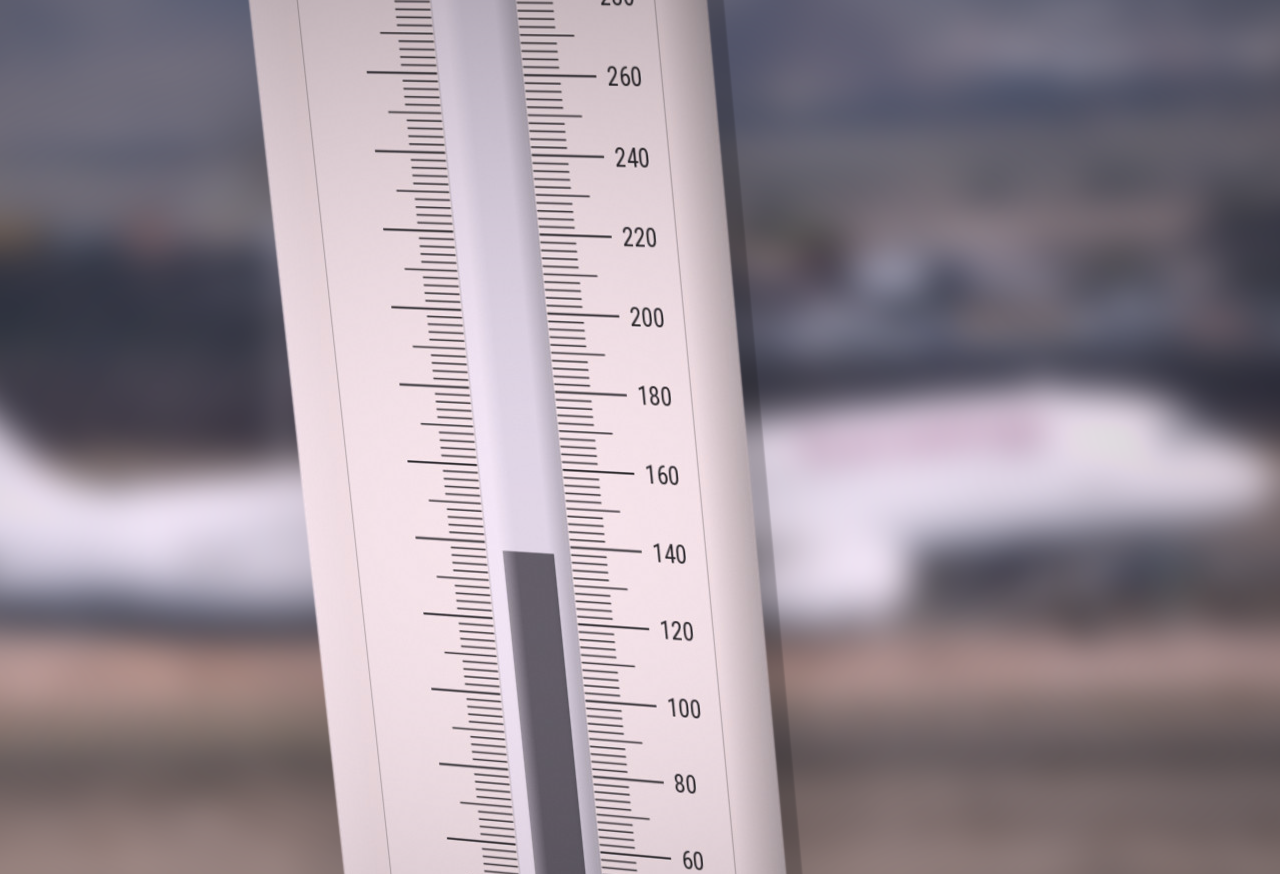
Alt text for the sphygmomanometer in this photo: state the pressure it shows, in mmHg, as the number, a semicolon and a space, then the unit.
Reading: 138; mmHg
